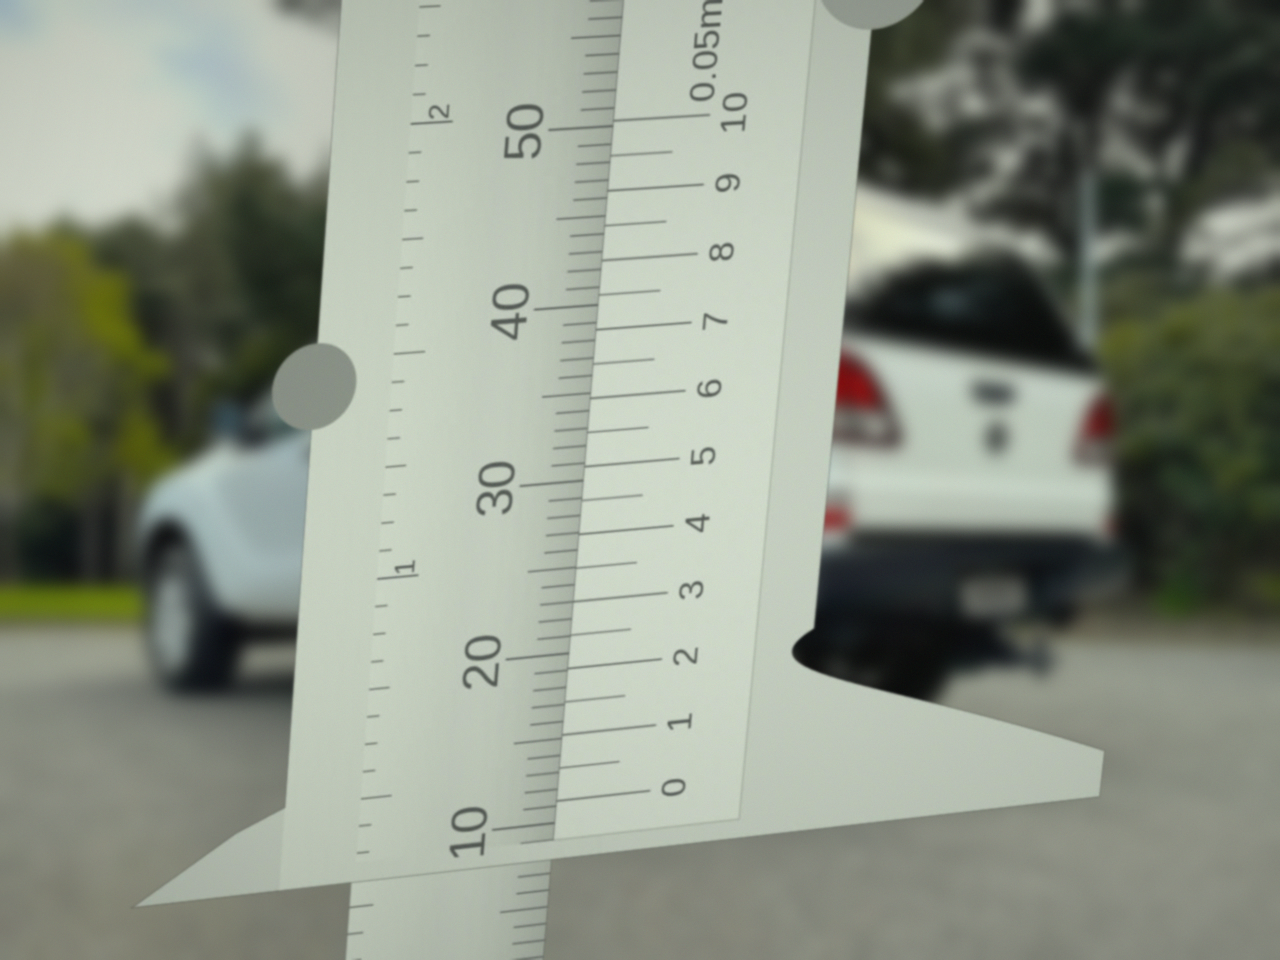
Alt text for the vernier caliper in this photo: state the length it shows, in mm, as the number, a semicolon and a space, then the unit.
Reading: 11.3; mm
